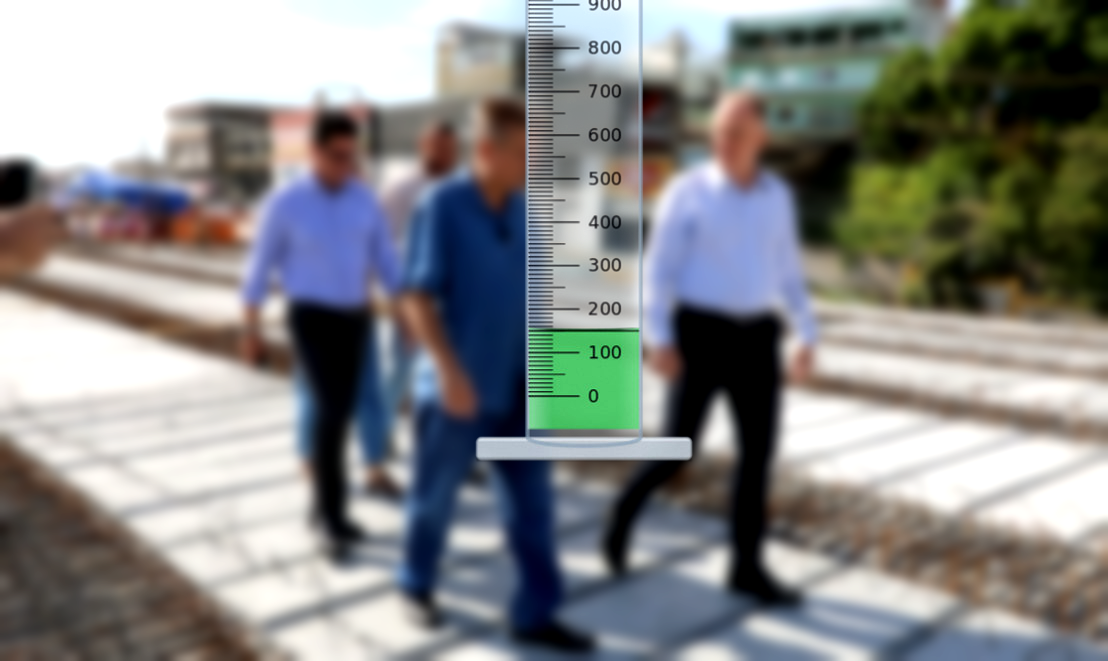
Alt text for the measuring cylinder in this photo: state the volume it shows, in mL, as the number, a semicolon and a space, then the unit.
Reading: 150; mL
